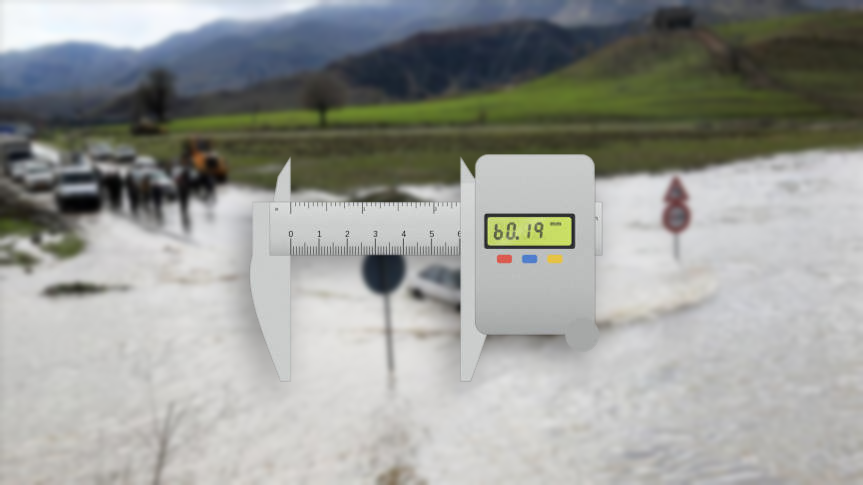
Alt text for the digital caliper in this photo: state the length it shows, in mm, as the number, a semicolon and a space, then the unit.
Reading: 60.19; mm
